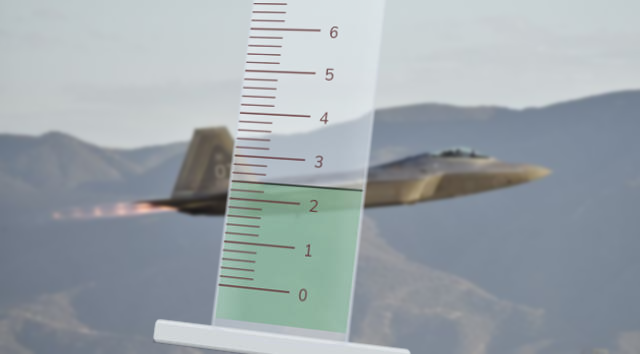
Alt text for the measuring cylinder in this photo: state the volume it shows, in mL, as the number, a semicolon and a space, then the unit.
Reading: 2.4; mL
